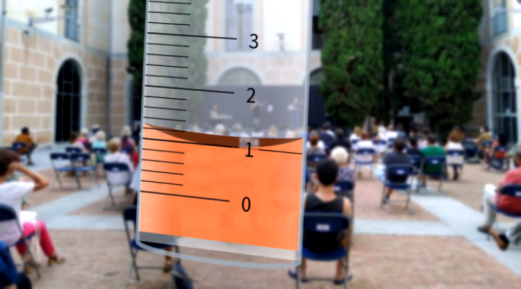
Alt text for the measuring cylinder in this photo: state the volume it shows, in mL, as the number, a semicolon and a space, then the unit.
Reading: 1; mL
